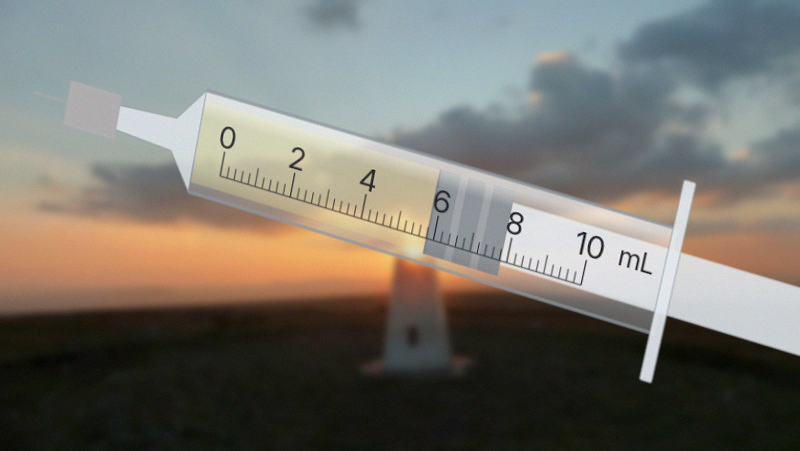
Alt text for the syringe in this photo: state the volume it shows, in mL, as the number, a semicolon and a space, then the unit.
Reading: 5.8; mL
